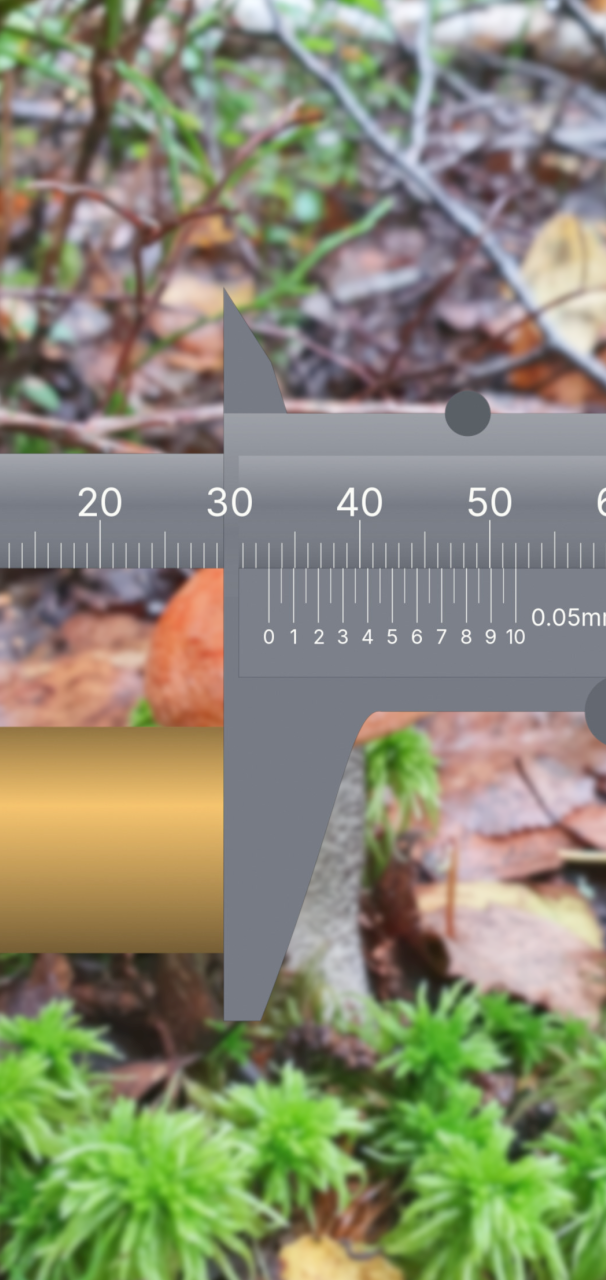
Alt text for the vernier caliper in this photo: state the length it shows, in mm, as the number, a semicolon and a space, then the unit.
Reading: 33.0; mm
